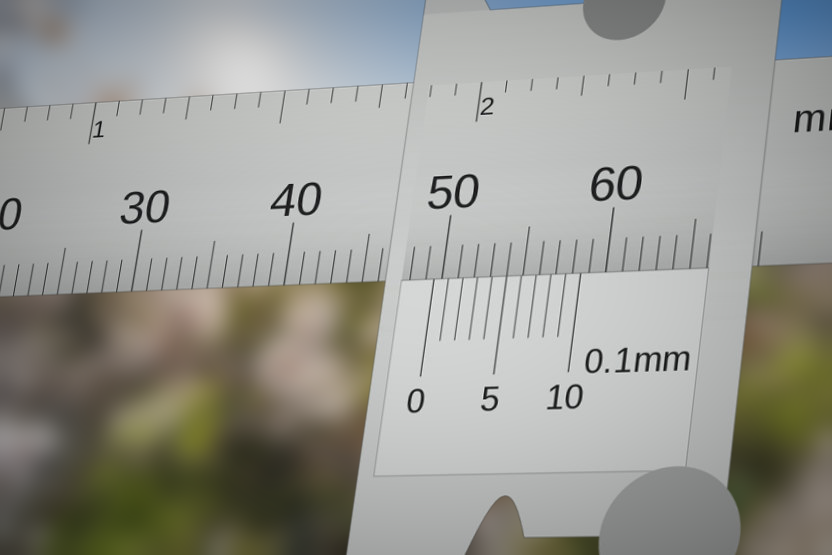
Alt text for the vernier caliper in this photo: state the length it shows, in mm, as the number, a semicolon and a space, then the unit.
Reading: 49.5; mm
